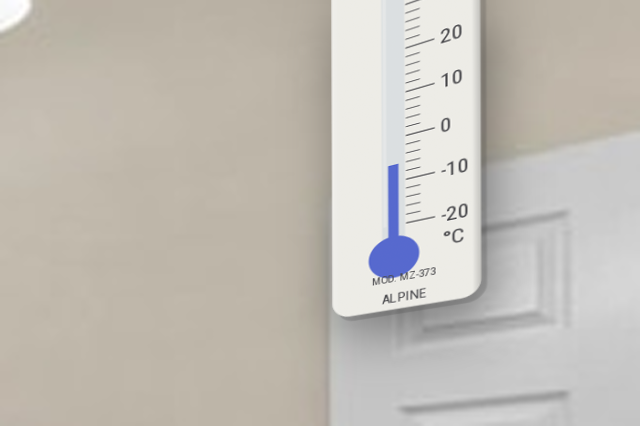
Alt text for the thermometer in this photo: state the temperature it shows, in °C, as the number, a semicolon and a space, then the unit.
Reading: -6; °C
